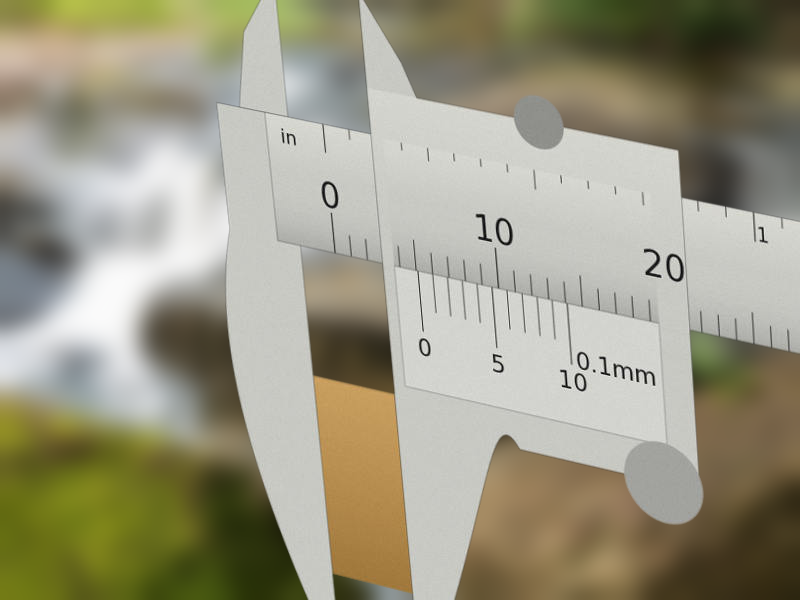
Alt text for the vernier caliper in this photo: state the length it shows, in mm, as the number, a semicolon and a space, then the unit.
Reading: 5.1; mm
